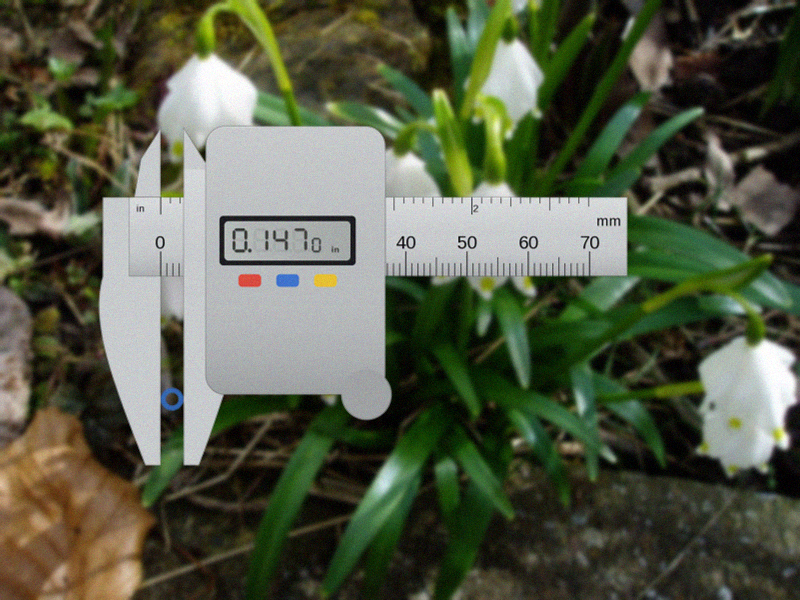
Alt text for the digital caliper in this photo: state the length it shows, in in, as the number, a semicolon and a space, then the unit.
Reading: 0.1470; in
